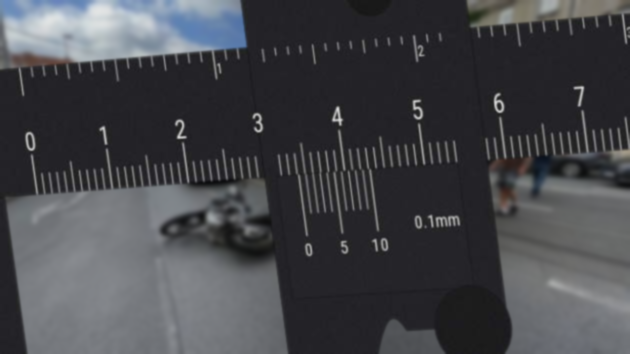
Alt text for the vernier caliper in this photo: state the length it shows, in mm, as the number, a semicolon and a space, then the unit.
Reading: 34.2; mm
